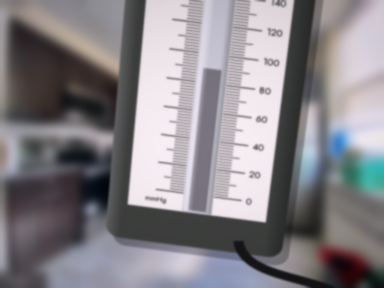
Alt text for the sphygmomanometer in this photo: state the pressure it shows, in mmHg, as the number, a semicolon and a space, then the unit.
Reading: 90; mmHg
